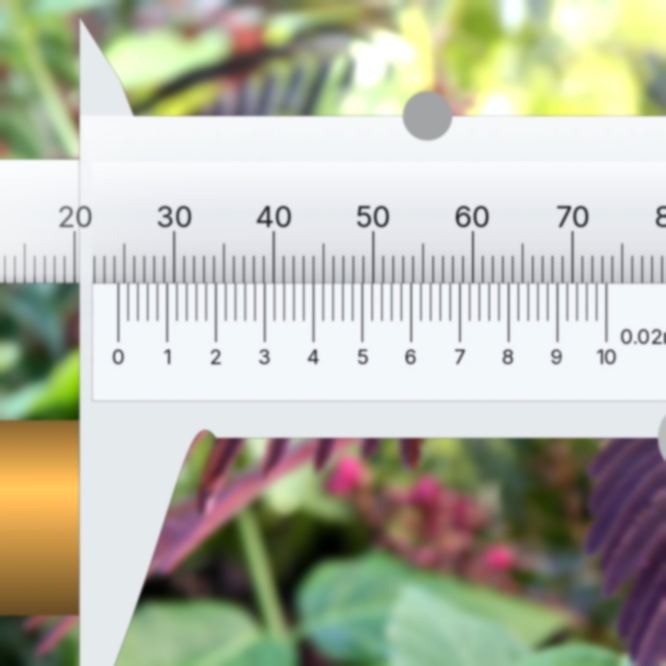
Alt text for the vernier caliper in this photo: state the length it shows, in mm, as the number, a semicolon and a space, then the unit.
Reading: 24.4; mm
